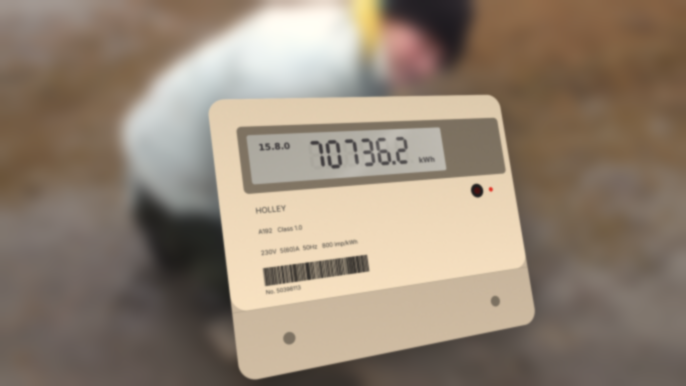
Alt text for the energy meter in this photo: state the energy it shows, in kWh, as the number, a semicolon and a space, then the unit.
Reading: 70736.2; kWh
